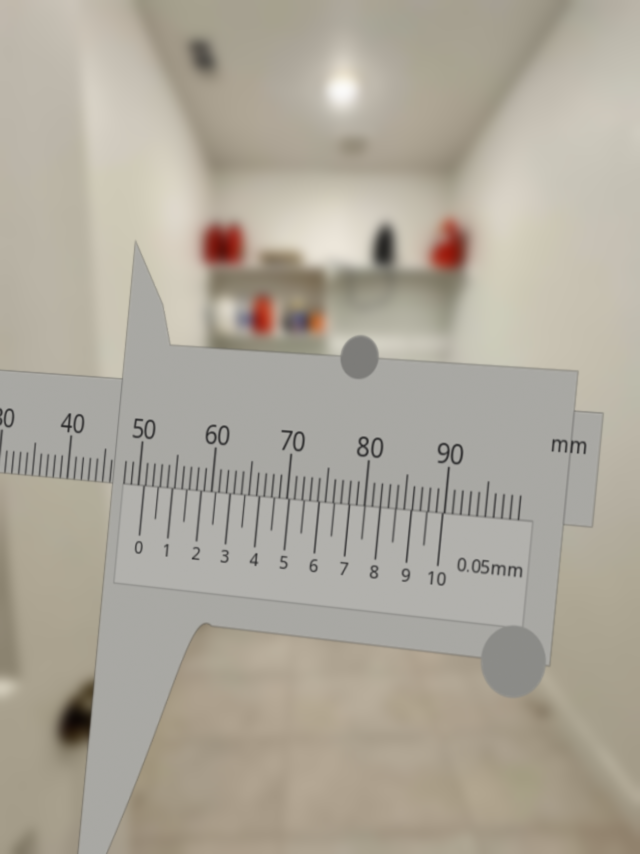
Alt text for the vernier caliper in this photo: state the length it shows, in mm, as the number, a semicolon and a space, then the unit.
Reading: 50.8; mm
